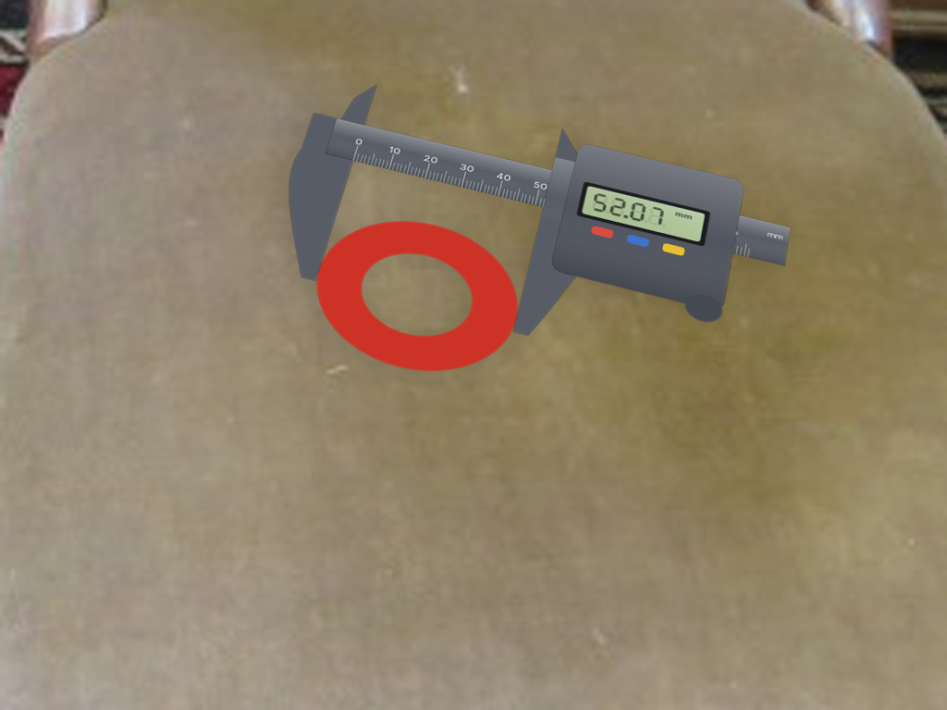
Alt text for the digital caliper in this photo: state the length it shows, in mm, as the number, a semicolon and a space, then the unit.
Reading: 52.07; mm
